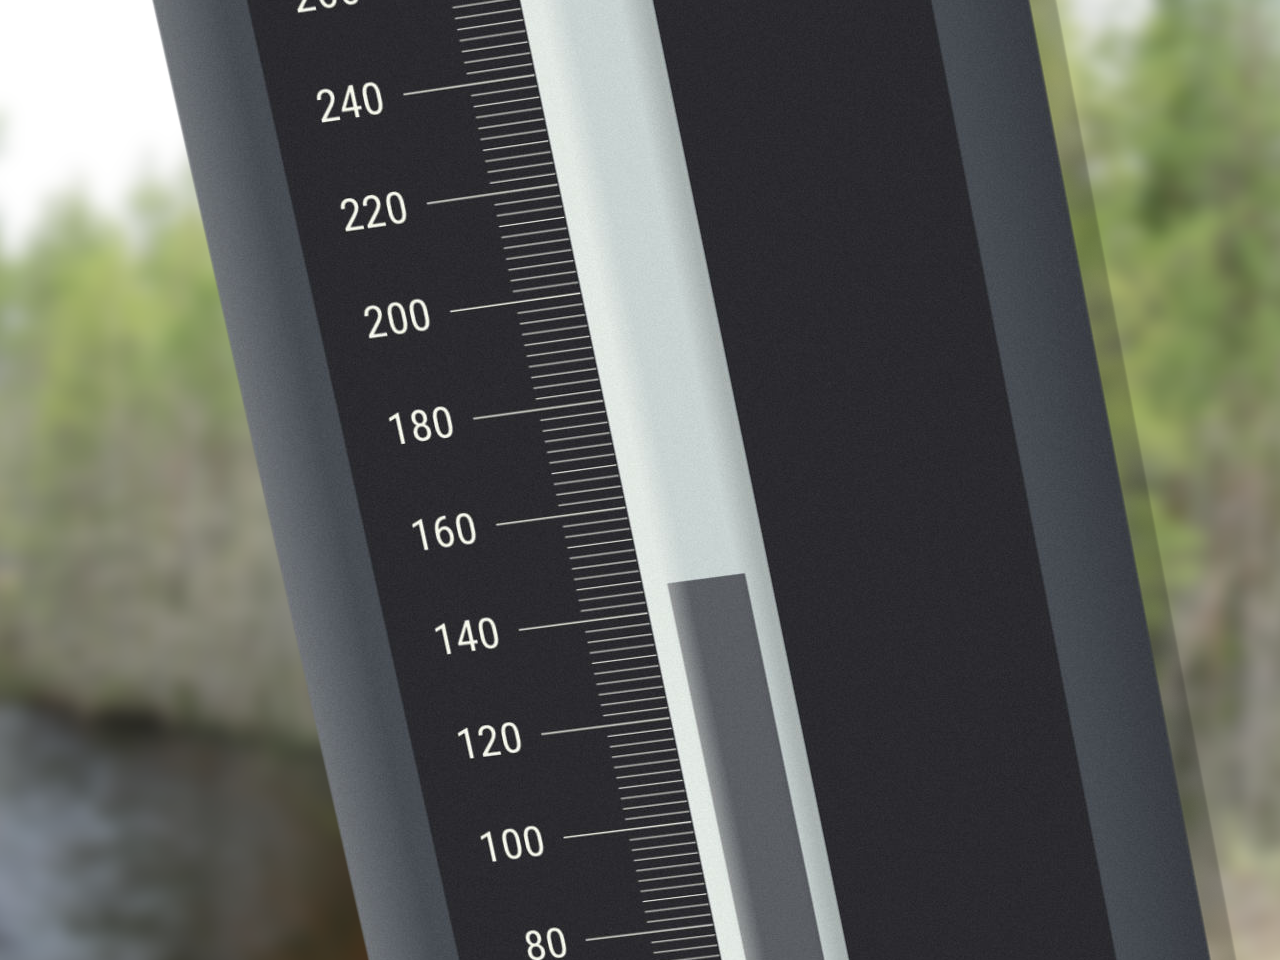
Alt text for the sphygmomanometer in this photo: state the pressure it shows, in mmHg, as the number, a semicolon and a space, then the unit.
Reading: 145; mmHg
